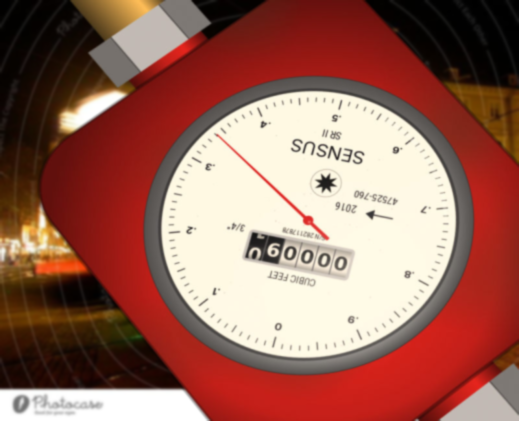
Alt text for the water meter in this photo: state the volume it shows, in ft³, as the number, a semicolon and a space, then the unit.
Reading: 90.34; ft³
